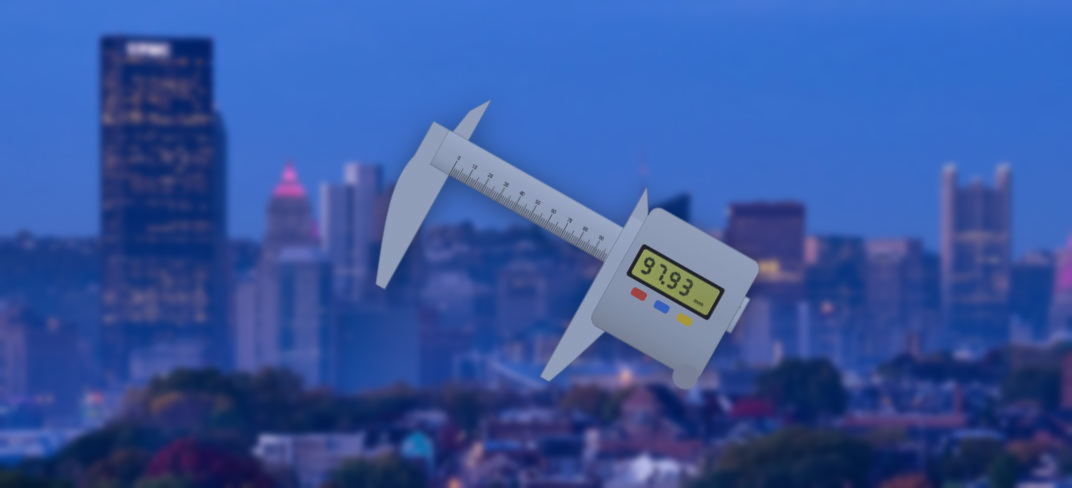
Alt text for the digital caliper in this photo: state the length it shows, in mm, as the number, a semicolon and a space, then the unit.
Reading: 97.93; mm
